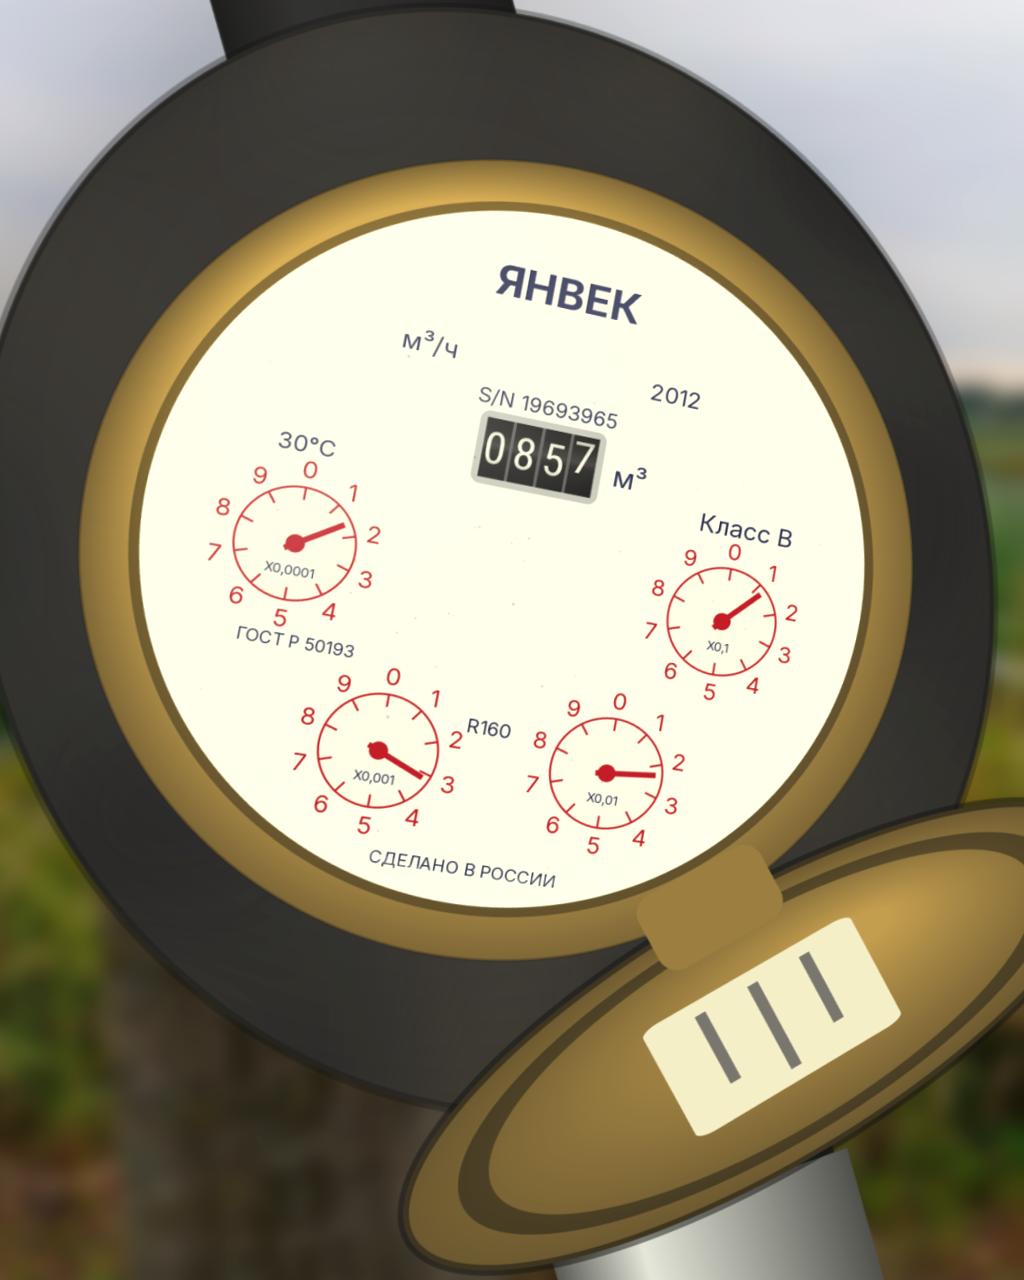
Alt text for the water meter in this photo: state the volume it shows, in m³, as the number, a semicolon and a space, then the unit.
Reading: 857.1231; m³
